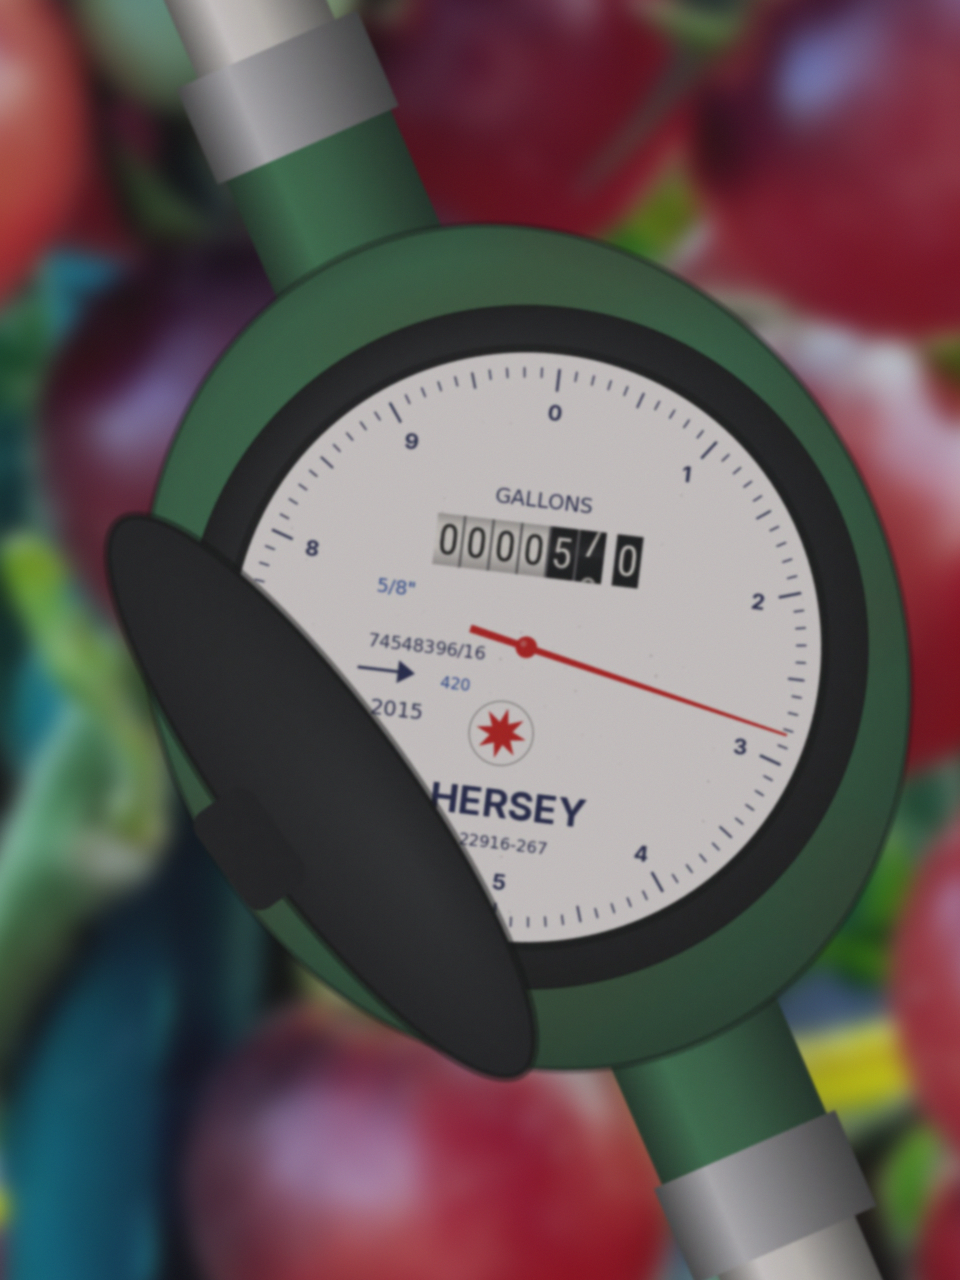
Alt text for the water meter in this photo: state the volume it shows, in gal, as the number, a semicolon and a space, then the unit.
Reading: 572.8; gal
